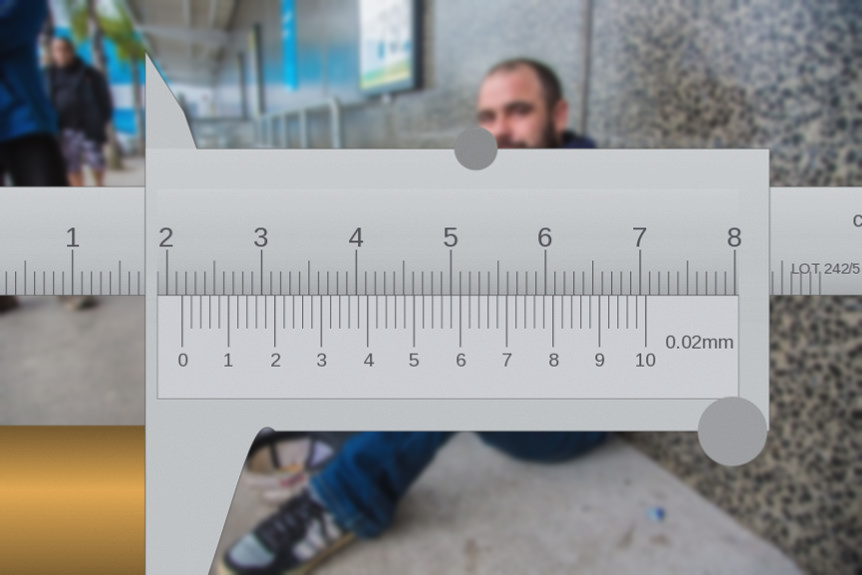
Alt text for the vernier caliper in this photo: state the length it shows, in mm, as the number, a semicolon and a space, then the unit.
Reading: 21.6; mm
